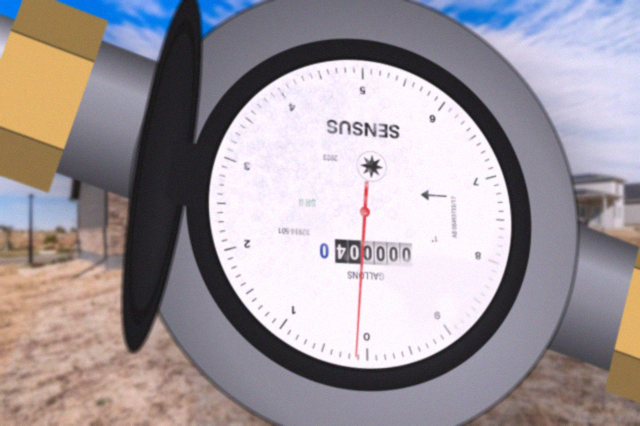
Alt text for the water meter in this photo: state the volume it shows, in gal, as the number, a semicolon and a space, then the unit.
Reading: 40.1; gal
